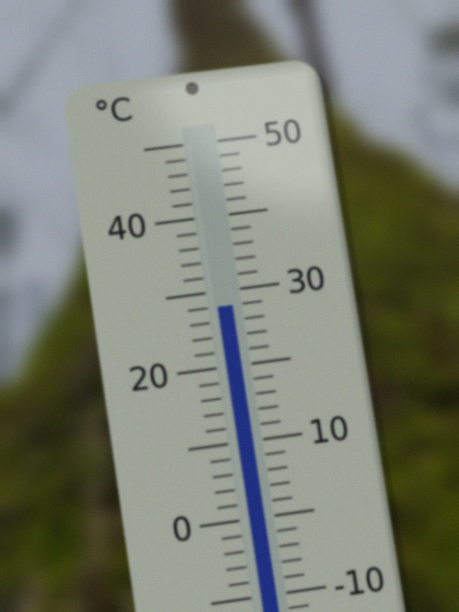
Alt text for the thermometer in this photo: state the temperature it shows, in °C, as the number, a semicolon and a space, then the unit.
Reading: 28; °C
